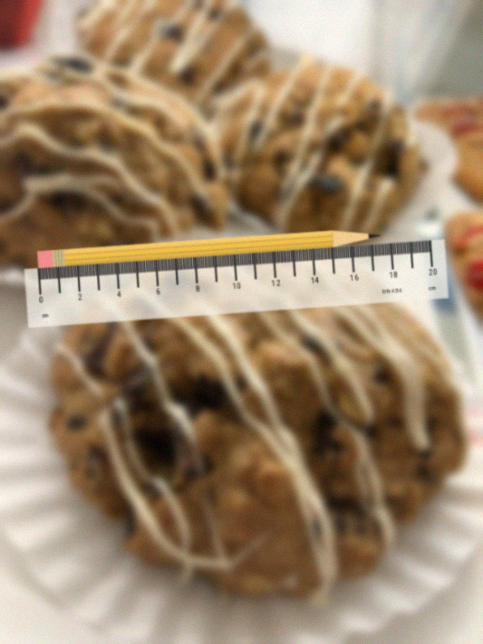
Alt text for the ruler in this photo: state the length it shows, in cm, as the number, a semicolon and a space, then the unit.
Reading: 17.5; cm
